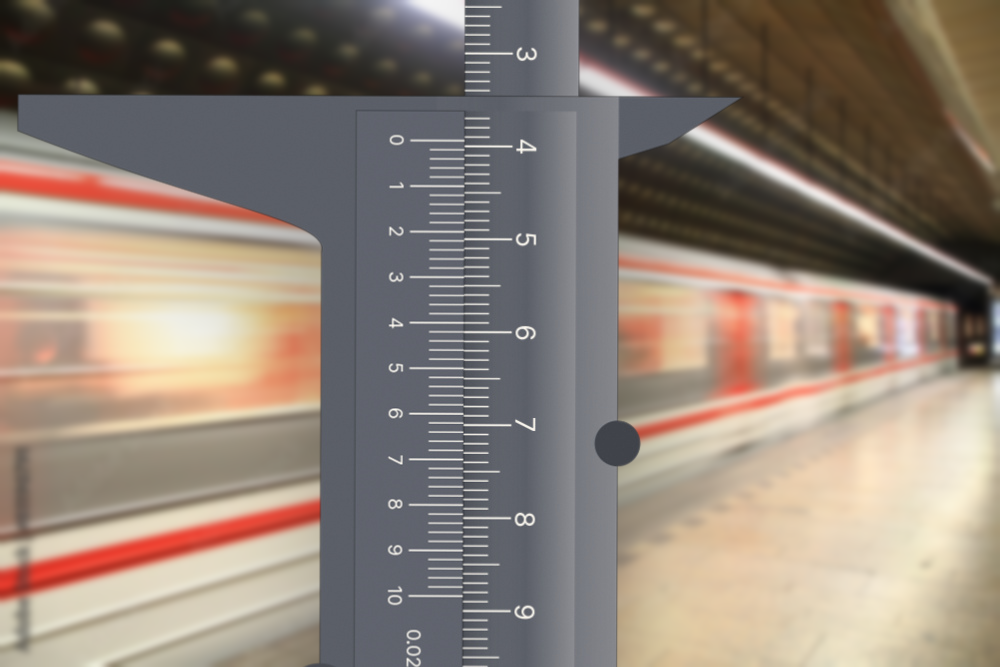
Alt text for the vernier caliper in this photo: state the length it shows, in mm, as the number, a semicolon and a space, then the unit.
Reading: 39.4; mm
